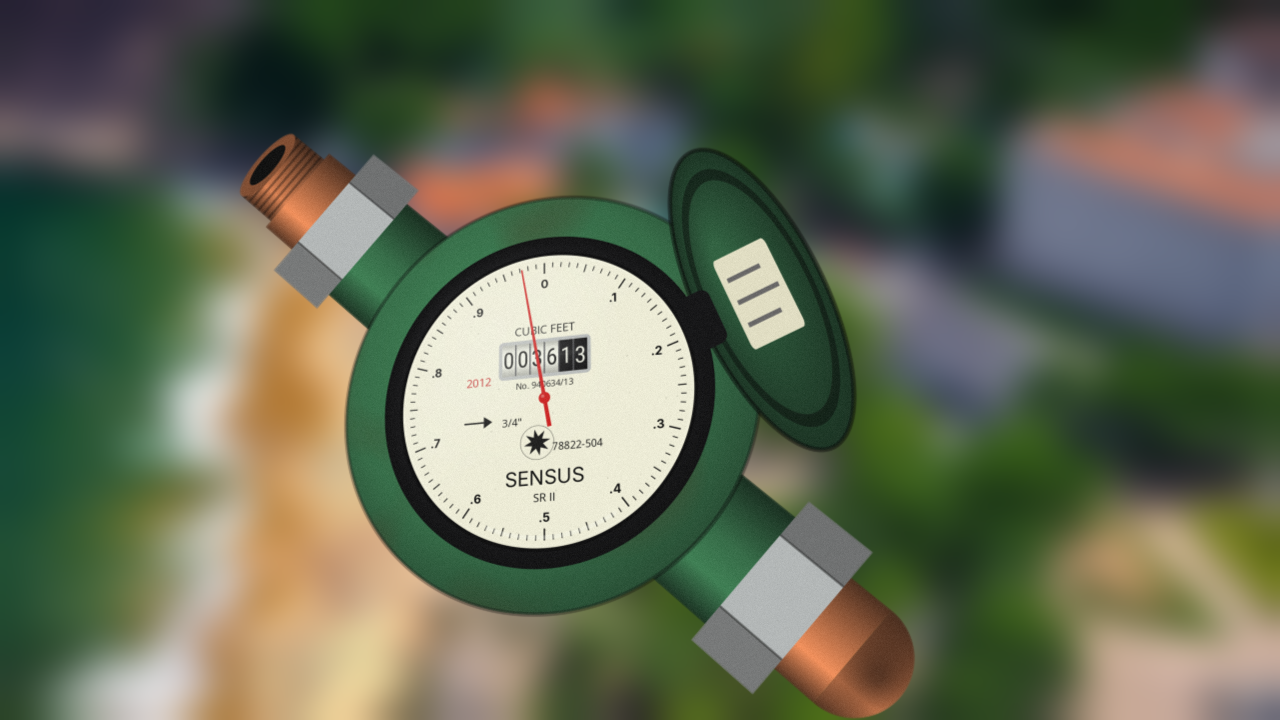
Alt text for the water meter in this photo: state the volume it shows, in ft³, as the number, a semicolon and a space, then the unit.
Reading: 3612.97; ft³
